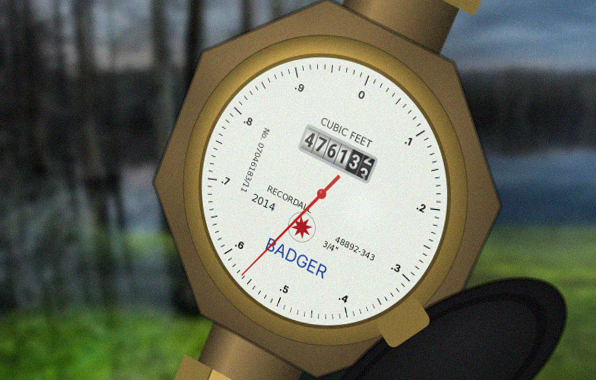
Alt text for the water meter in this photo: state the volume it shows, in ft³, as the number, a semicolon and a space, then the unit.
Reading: 476132.56; ft³
